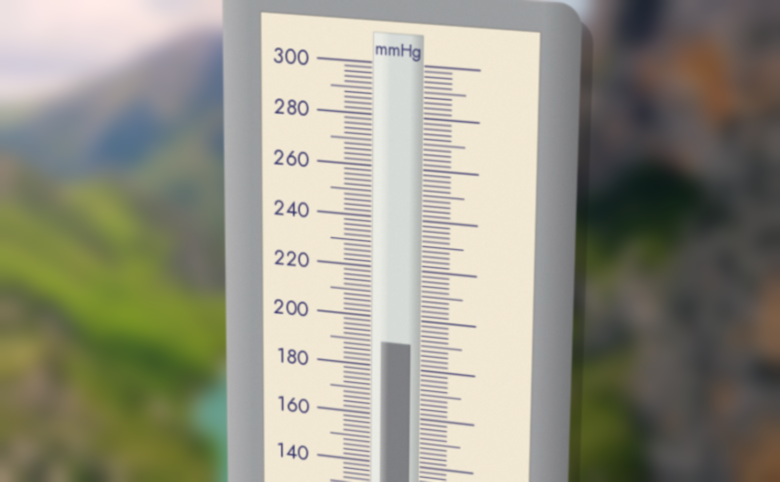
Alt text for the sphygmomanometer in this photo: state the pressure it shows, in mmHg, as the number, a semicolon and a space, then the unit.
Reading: 190; mmHg
